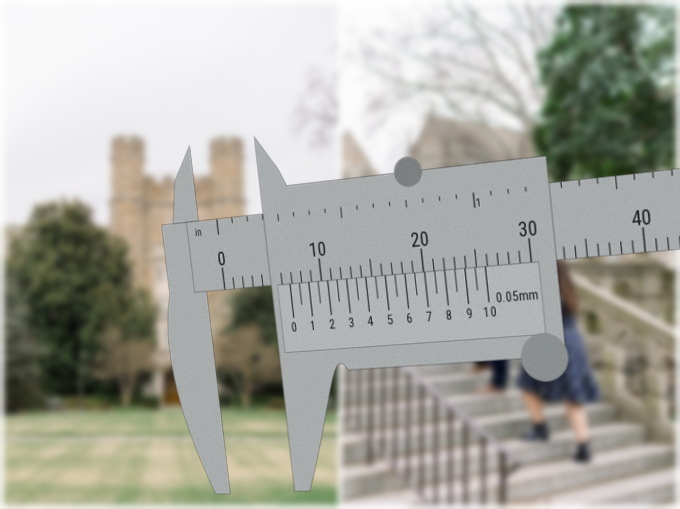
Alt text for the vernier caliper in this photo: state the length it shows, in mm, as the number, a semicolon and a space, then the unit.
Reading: 6.8; mm
